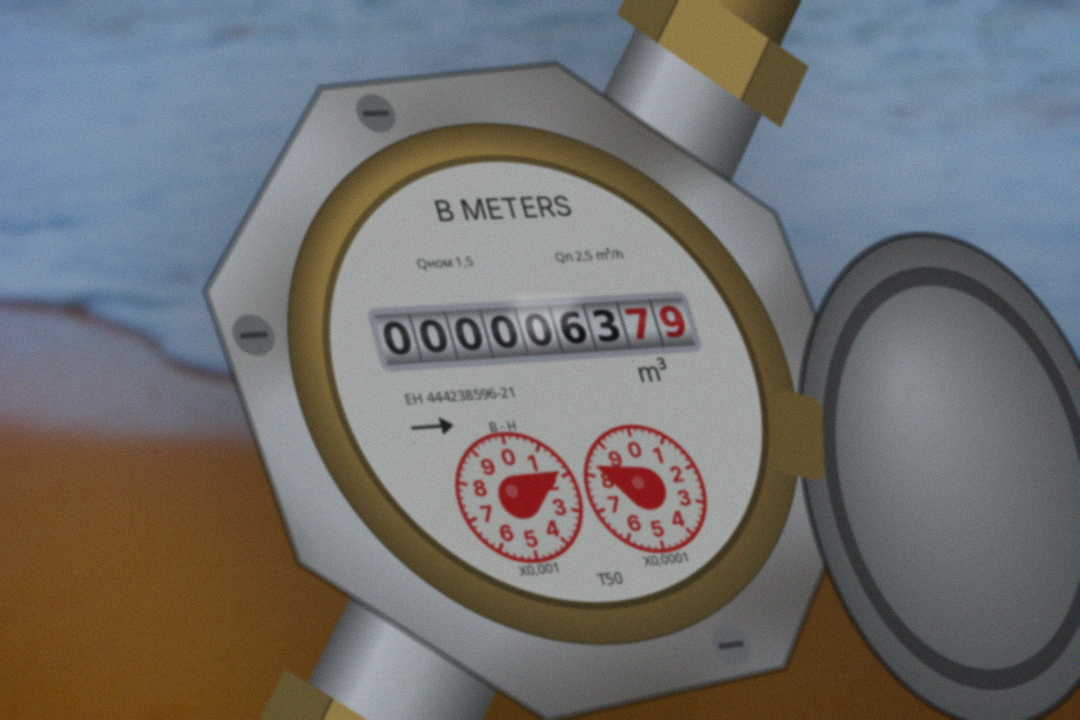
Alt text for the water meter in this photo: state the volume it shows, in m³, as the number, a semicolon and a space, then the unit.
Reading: 63.7918; m³
